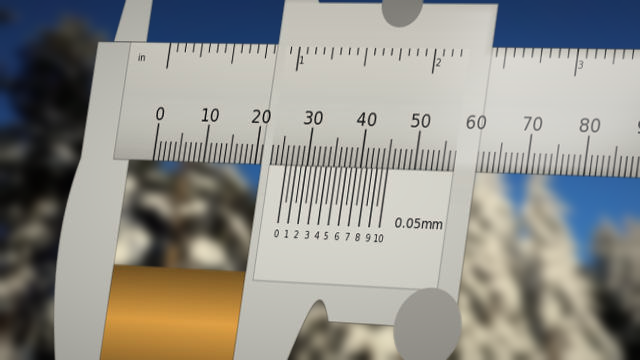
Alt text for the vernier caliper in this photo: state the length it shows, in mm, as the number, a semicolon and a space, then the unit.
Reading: 26.0; mm
